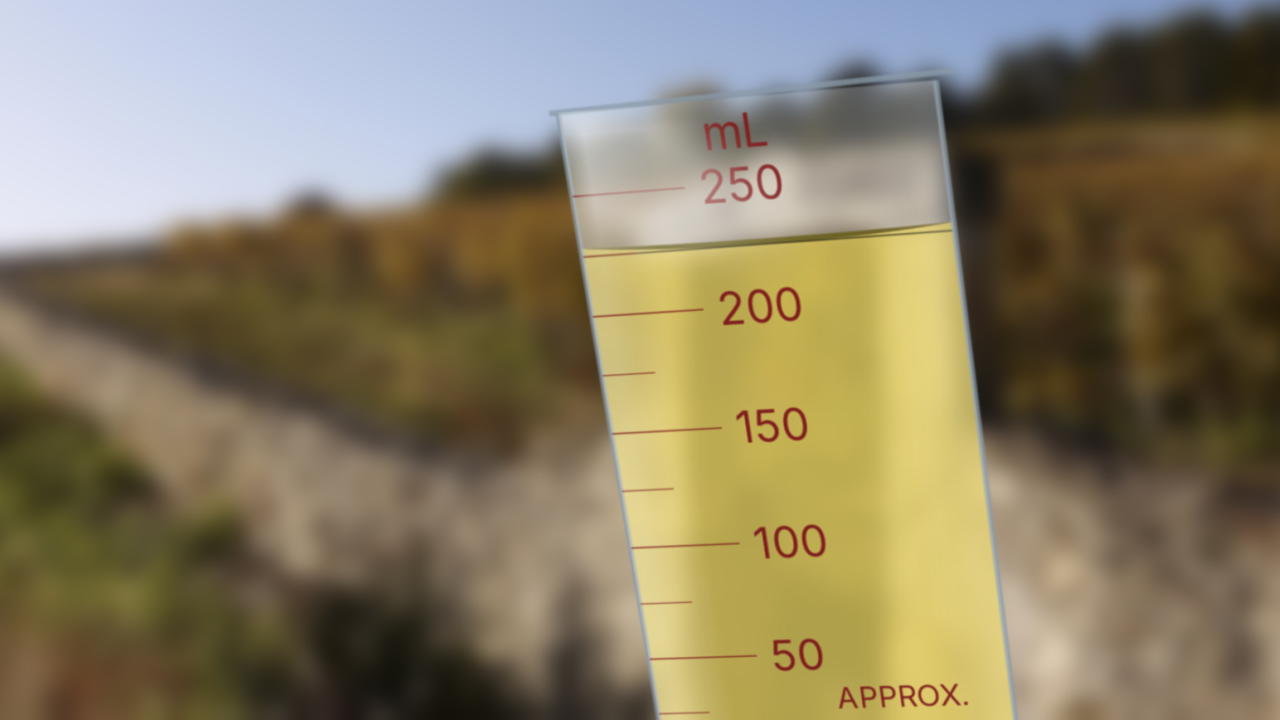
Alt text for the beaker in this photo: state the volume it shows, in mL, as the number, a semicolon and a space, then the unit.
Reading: 225; mL
